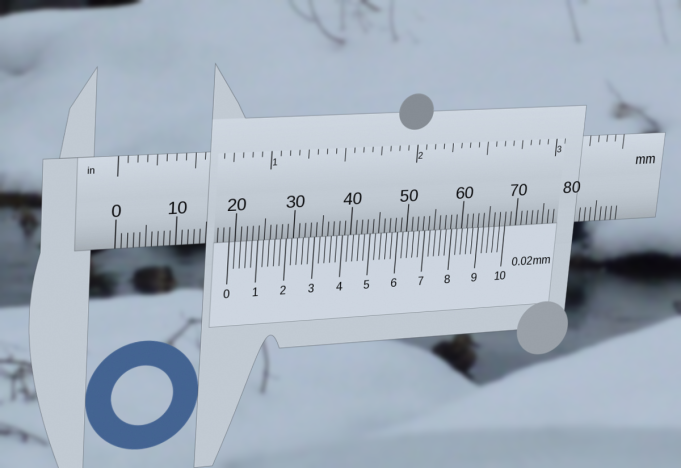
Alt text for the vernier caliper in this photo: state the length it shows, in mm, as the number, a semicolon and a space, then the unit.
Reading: 19.0; mm
